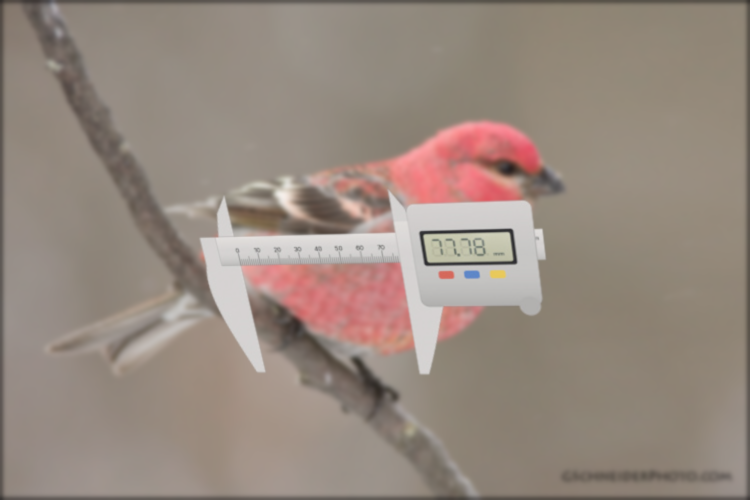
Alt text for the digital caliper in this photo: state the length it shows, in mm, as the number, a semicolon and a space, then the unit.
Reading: 77.78; mm
